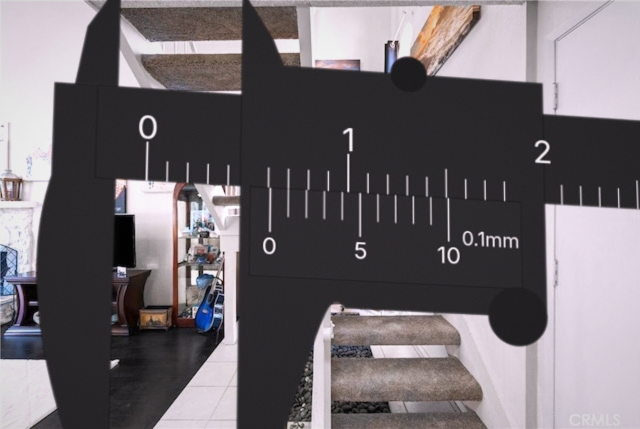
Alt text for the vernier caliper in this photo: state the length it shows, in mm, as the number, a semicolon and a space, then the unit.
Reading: 6.1; mm
